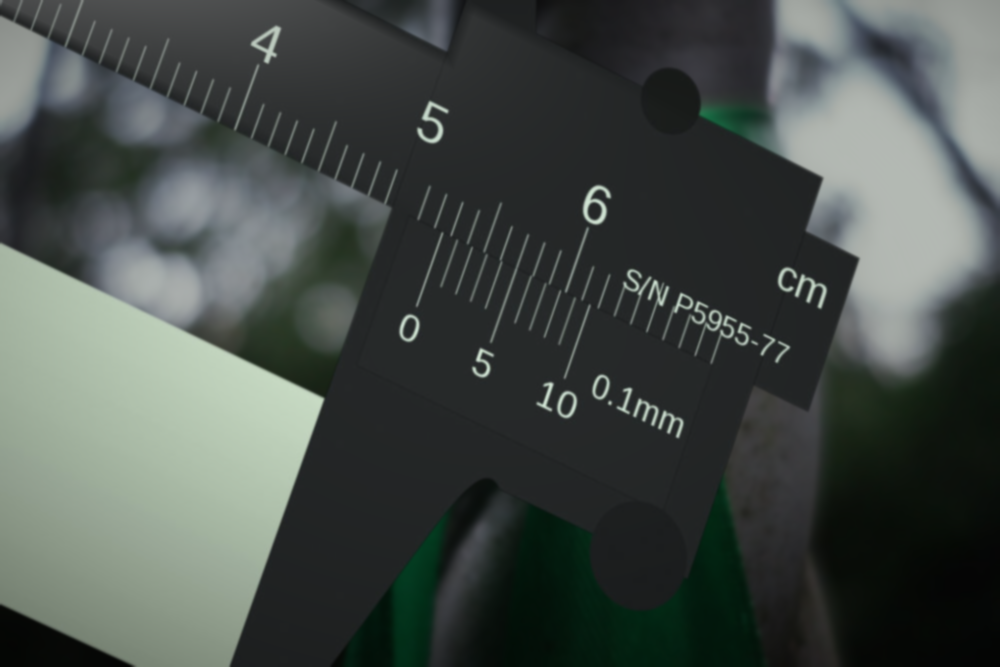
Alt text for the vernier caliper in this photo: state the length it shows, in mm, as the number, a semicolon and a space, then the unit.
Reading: 52.5; mm
